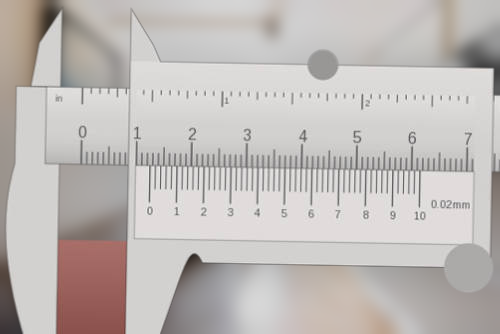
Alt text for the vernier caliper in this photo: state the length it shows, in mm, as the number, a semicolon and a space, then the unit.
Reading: 12.5; mm
